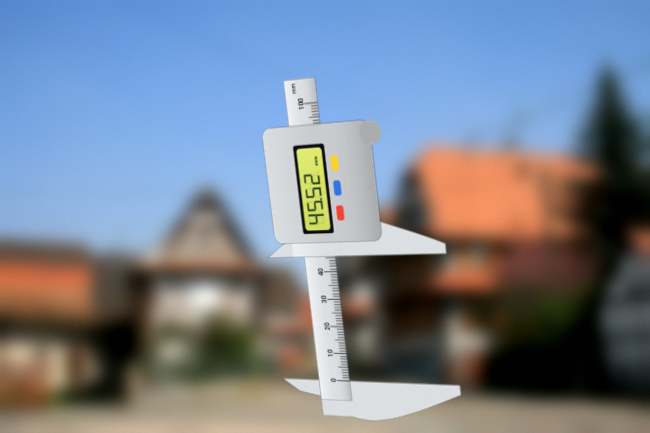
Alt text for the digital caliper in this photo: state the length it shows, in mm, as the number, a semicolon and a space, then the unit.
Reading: 45.52; mm
